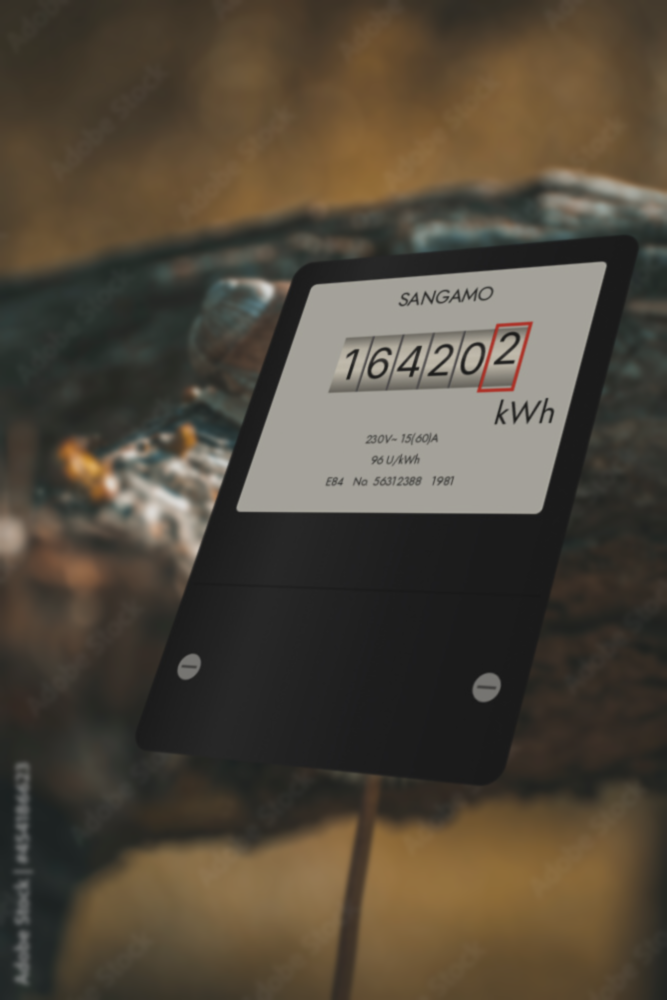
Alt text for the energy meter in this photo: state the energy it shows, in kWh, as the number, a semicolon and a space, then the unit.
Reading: 16420.2; kWh
